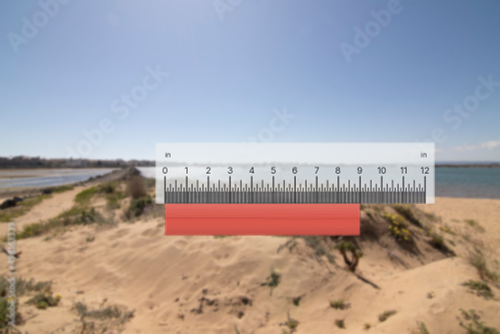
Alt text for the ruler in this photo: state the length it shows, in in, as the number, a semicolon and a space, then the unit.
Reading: 9; in
